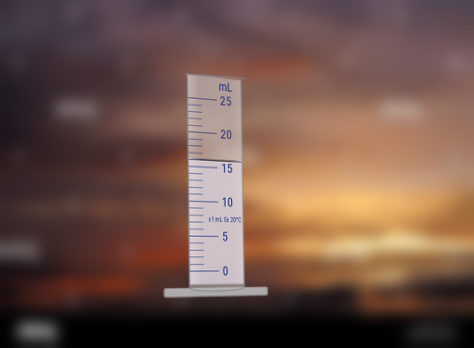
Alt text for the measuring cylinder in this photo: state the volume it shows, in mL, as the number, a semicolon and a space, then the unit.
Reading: 16; mL
